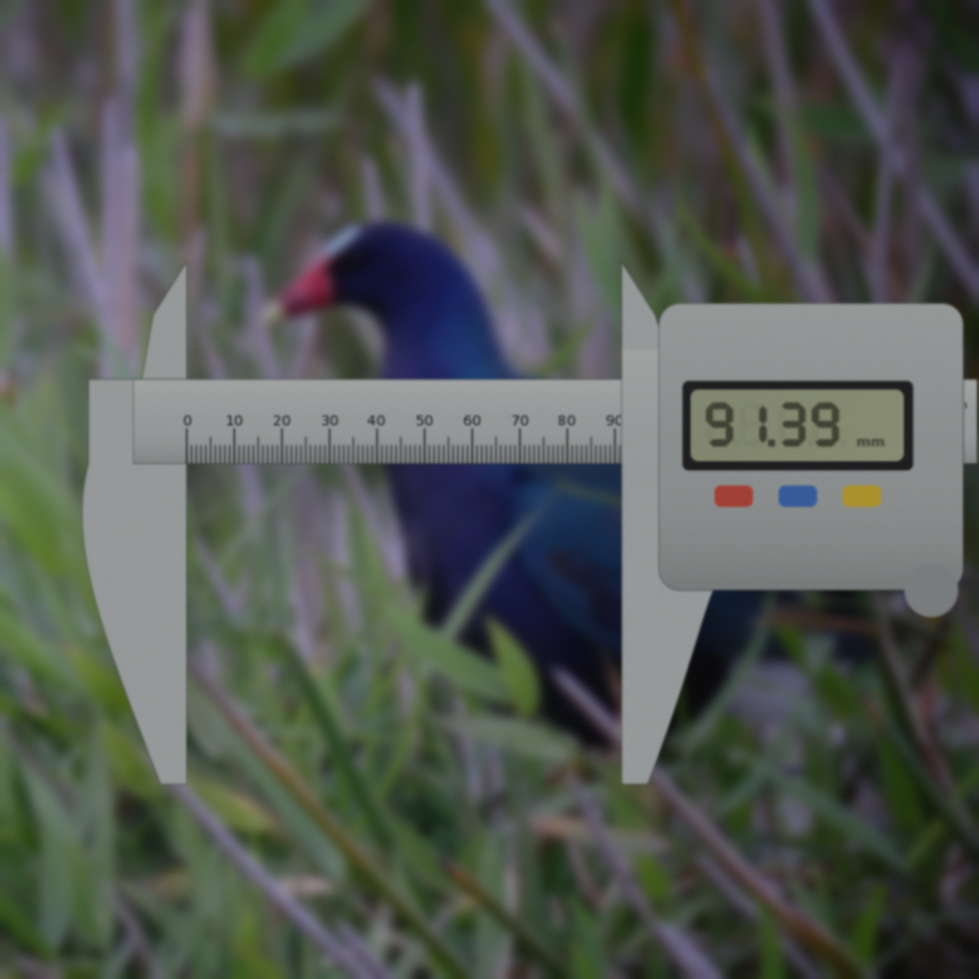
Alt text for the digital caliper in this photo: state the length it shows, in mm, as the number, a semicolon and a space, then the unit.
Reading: 91.39; mm
